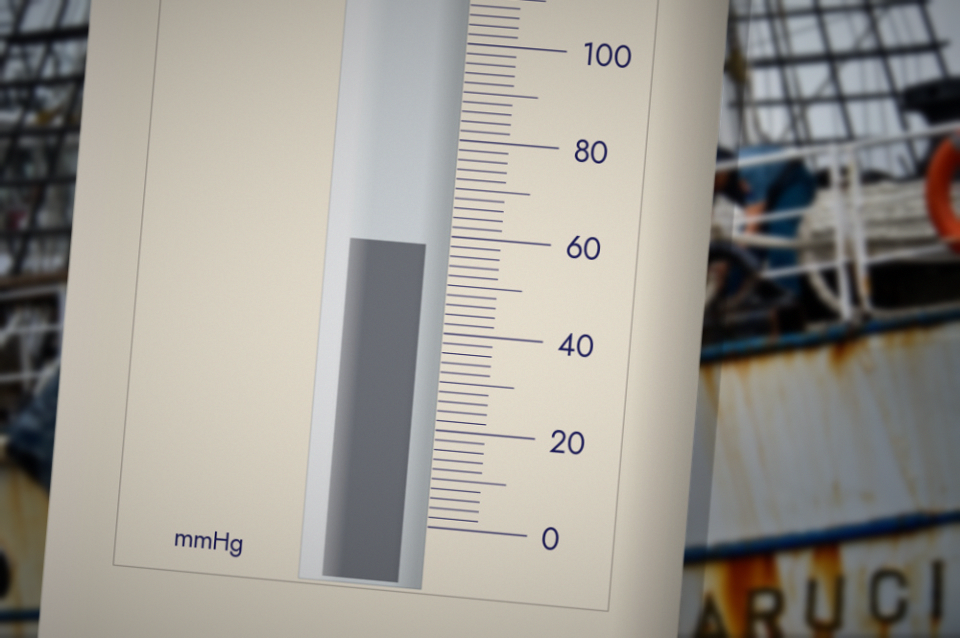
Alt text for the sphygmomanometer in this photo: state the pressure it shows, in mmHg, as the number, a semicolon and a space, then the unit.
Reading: 58; mmHg
